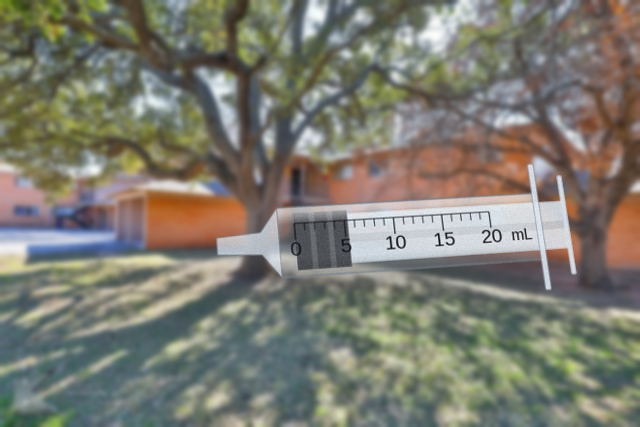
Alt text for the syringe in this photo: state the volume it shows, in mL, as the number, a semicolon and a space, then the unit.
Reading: 0; mL
